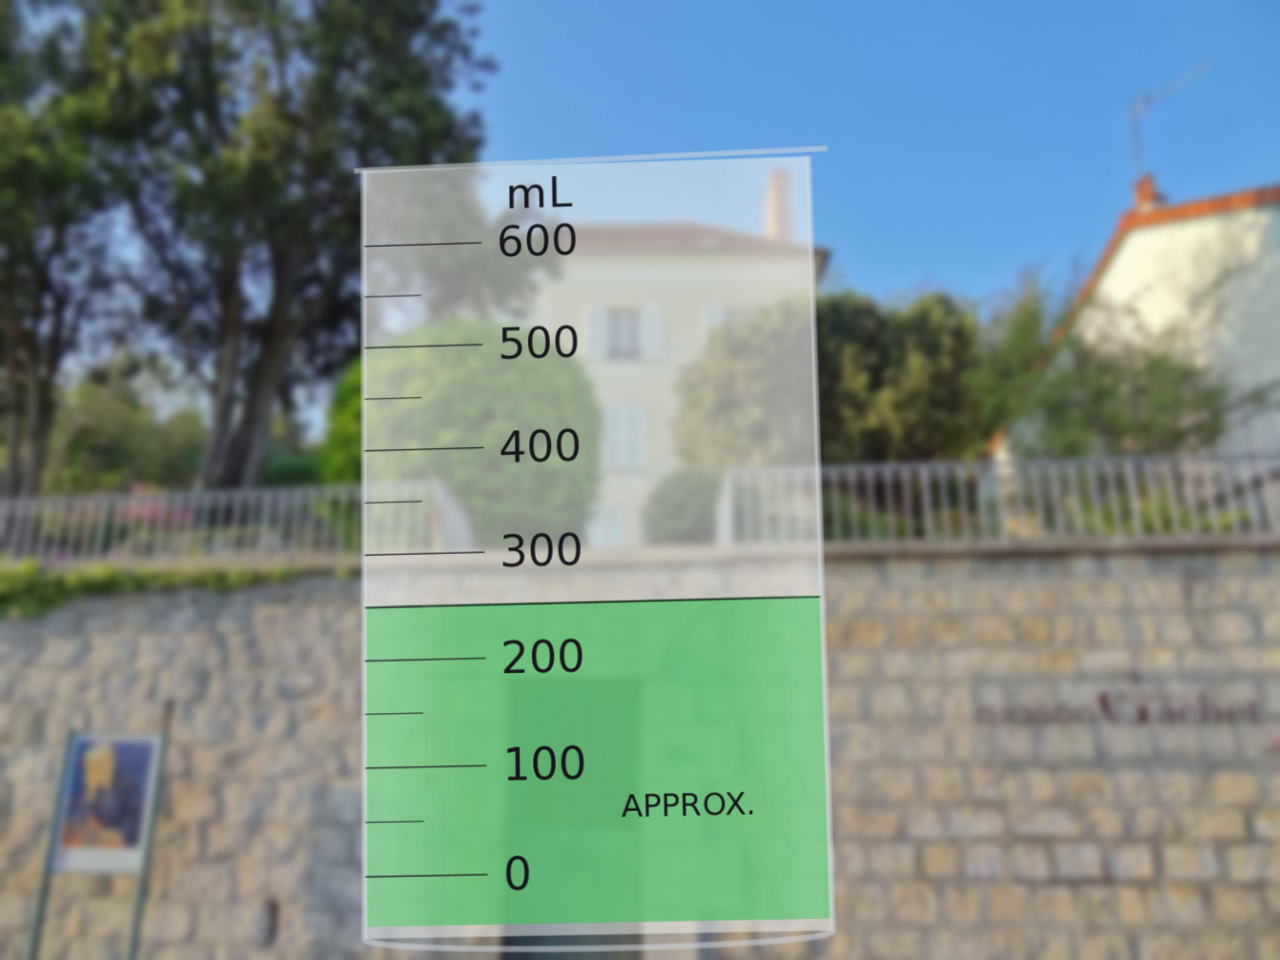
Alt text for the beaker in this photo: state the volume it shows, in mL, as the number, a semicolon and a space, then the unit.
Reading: 250; mL
